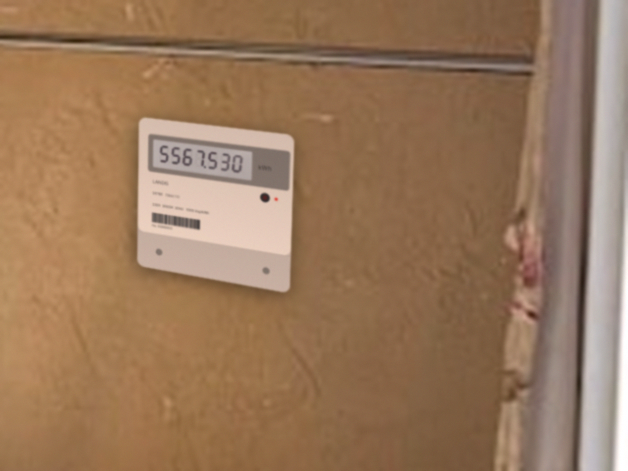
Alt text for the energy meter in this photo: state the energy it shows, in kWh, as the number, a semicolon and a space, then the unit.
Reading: 5567.530; kWh
